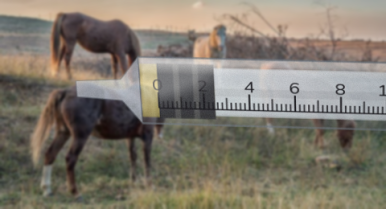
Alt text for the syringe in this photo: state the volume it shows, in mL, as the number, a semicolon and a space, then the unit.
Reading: 0; mL
